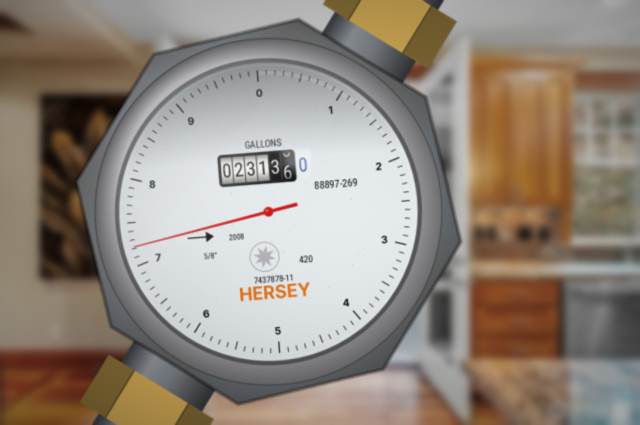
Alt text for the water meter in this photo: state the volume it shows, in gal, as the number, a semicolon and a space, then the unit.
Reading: 231357.2; gal
